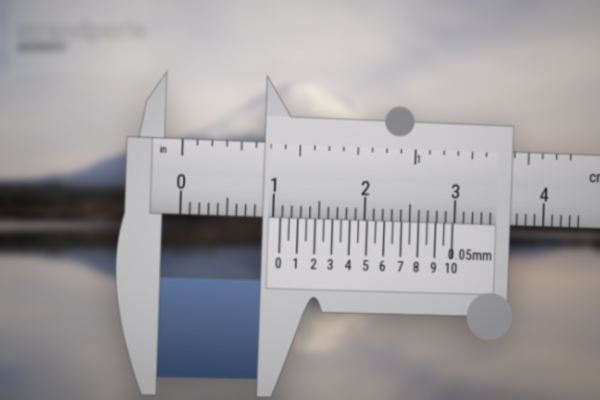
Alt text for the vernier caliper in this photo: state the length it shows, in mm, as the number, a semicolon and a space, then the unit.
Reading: 10.8; mm
